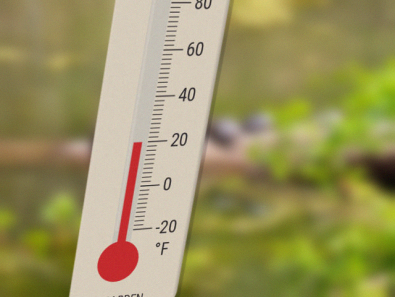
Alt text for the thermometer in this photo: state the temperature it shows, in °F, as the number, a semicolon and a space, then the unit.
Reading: 20; °F
